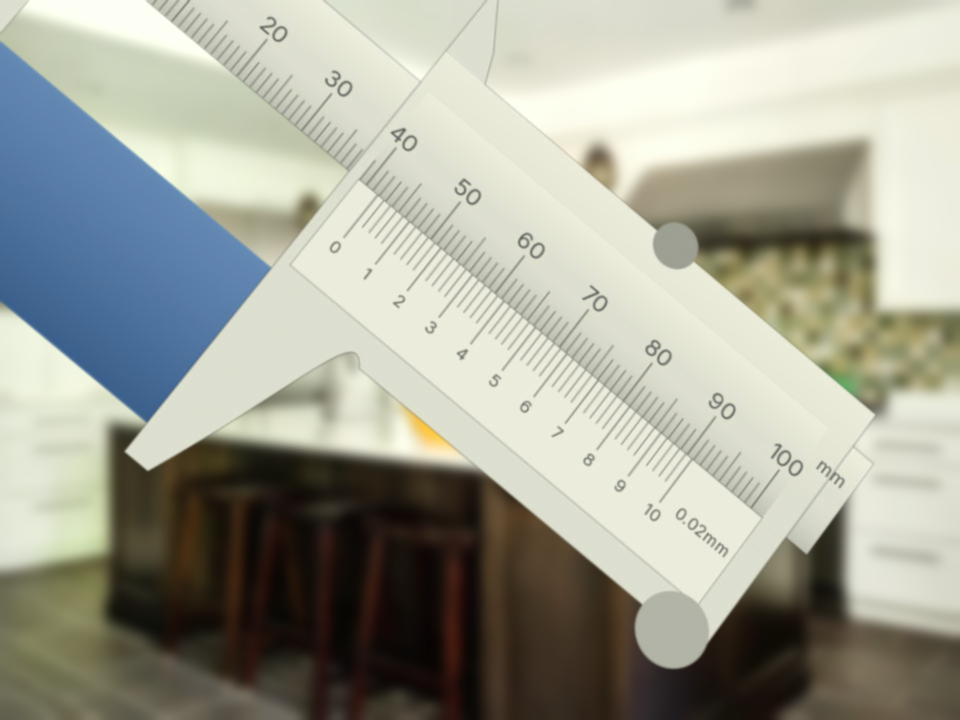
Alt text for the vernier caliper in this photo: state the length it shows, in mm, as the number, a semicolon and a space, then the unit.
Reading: 41.8; mm
